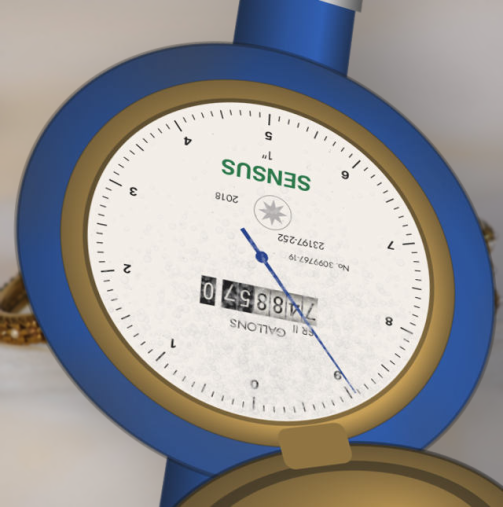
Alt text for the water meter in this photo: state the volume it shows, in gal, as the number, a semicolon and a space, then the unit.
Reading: 7488568.9; gal
